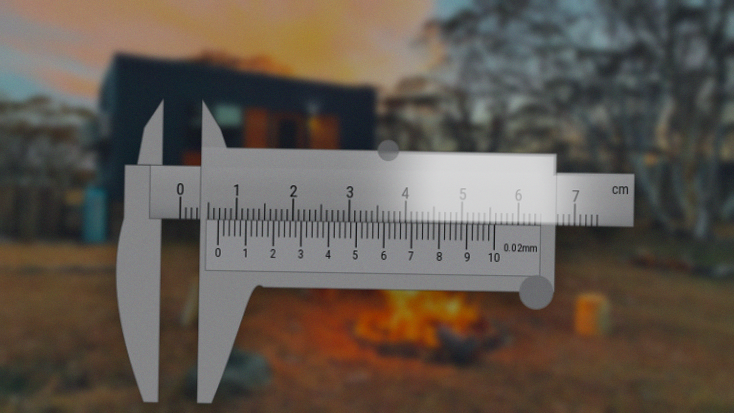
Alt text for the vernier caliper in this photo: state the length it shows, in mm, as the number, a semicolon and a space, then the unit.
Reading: 6.8; mm
